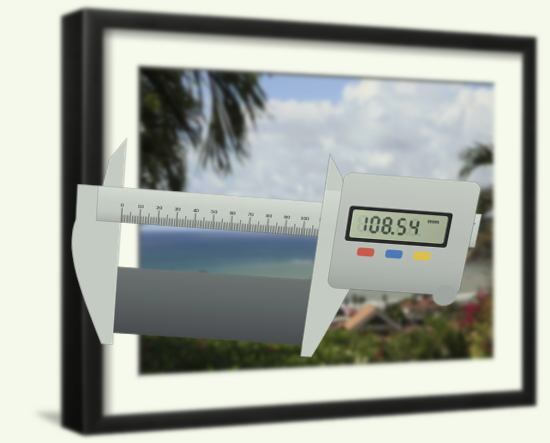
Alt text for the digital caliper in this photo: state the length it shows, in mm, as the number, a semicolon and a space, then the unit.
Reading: 108.54; mm
